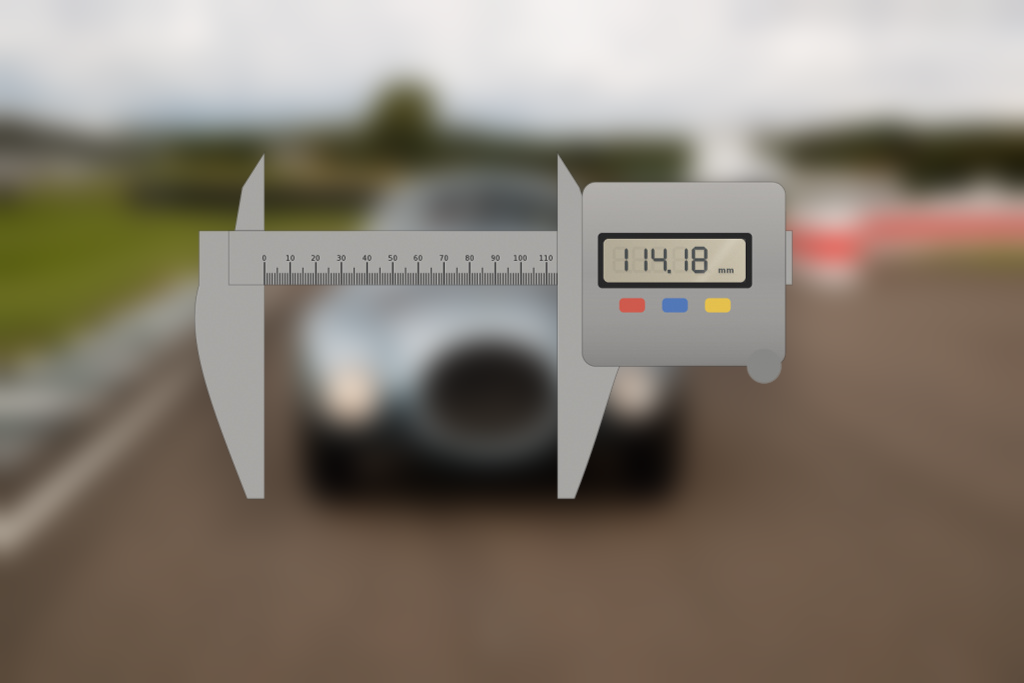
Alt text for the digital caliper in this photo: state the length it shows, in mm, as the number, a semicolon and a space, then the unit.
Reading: 114.18; mm
